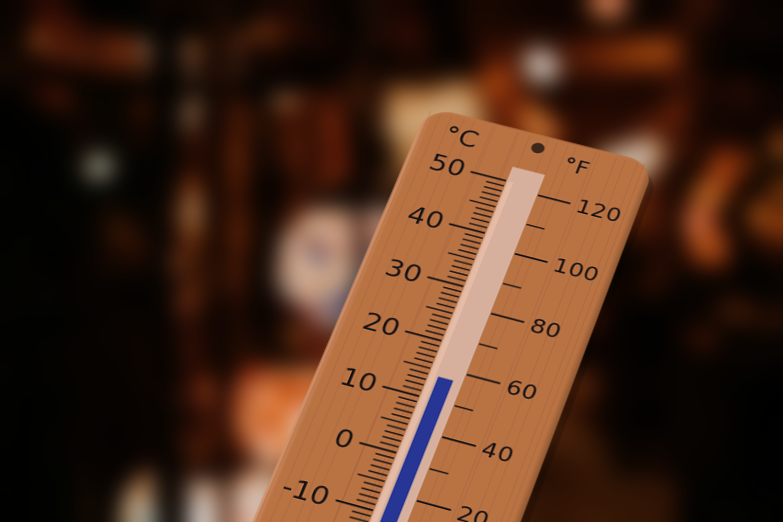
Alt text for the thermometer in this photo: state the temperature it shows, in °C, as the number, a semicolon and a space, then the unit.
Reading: 14; °C
